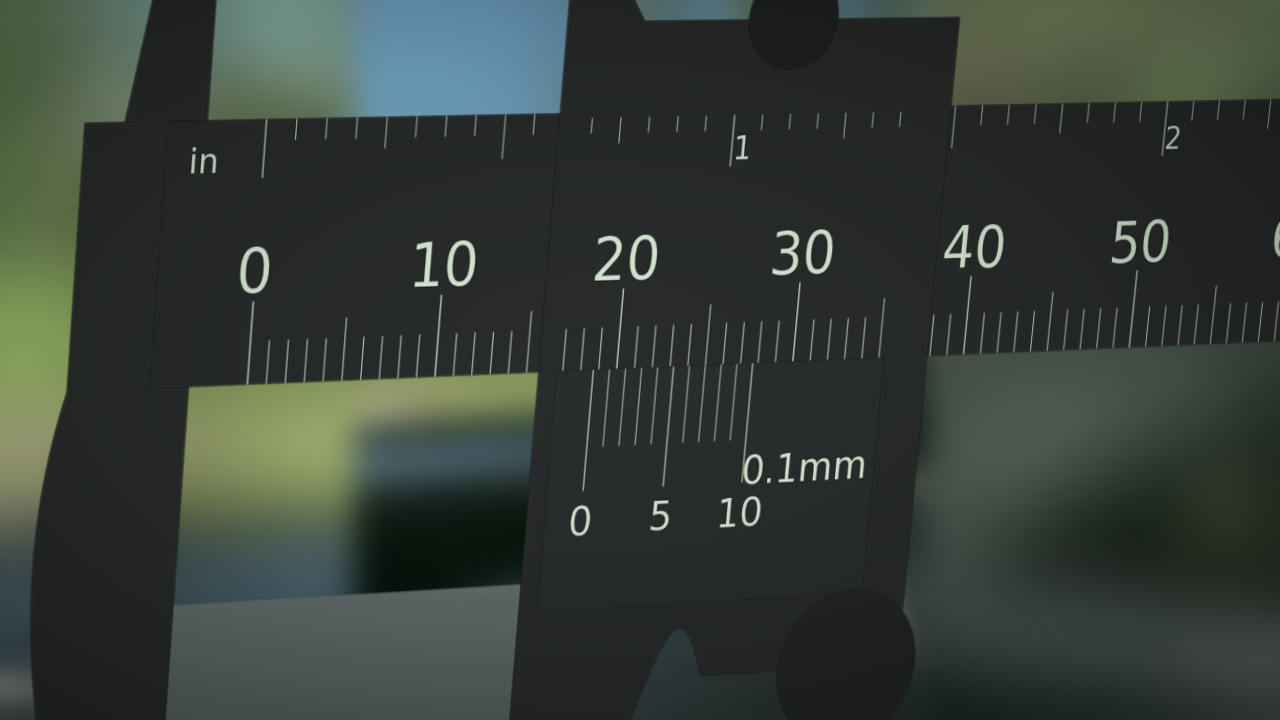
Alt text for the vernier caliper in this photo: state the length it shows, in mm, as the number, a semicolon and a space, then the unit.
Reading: 18.7; mm
